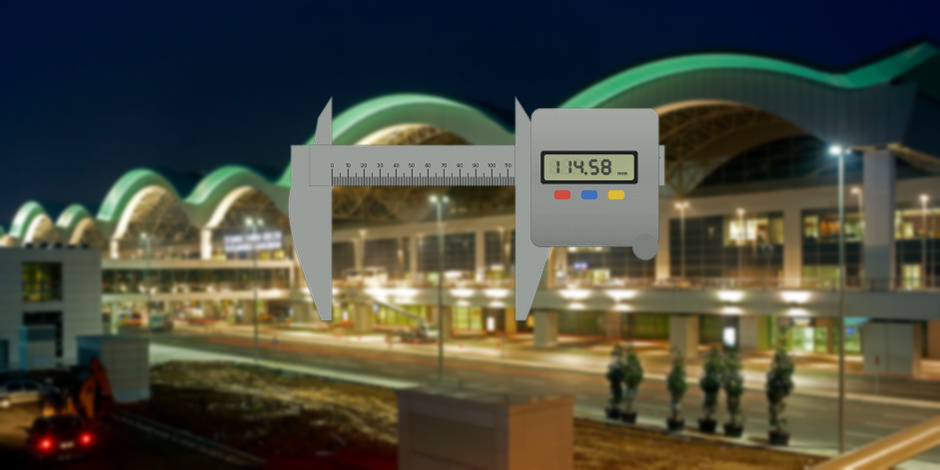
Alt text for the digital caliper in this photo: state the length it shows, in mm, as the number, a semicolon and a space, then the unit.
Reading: 114.58; mm
